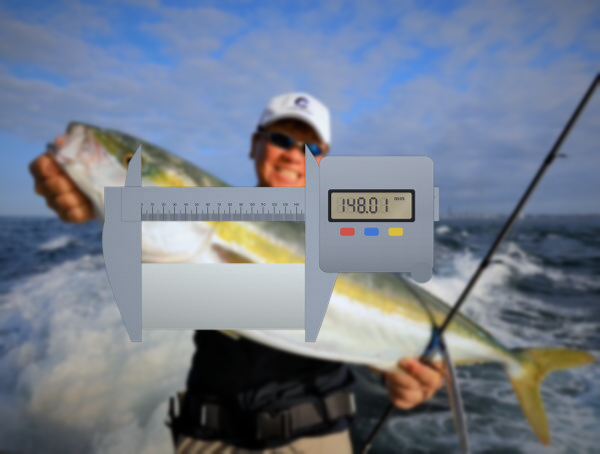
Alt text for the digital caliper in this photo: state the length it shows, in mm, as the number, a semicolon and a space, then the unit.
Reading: 148.01; mm
